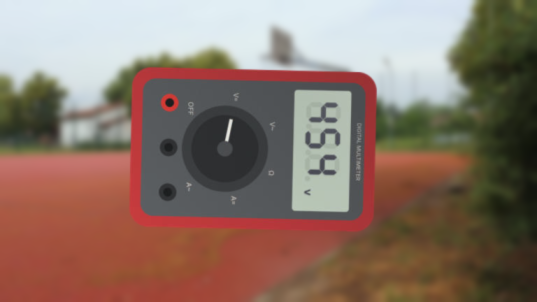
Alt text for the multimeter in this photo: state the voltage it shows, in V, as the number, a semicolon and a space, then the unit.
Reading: 454; V
